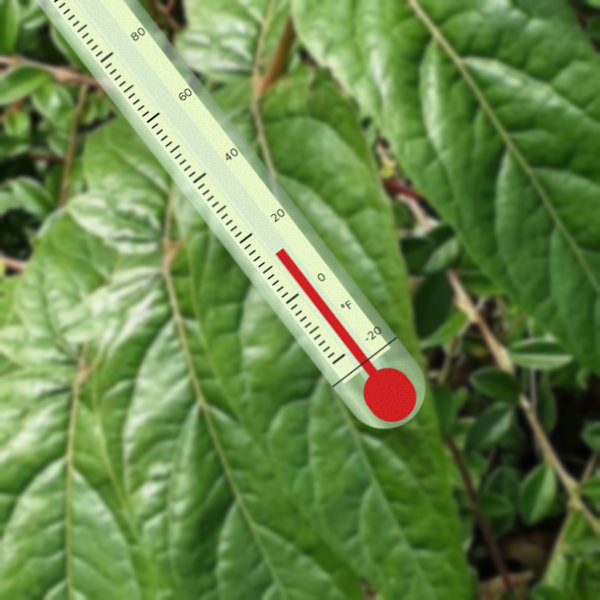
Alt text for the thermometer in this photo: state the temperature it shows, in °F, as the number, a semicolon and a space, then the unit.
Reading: 12; °F
